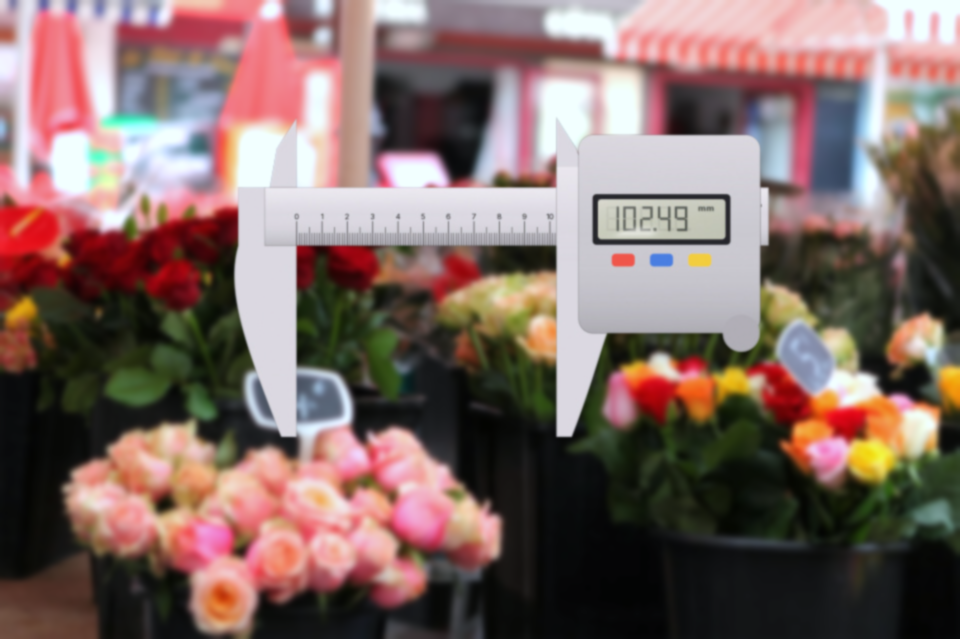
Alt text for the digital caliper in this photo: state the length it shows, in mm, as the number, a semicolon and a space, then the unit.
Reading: 102.49; mm
